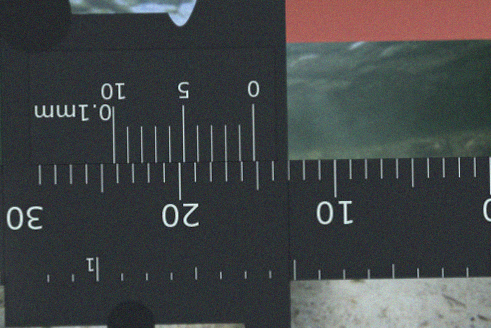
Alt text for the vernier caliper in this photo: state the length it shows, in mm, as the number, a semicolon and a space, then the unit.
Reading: 15.2; mm
